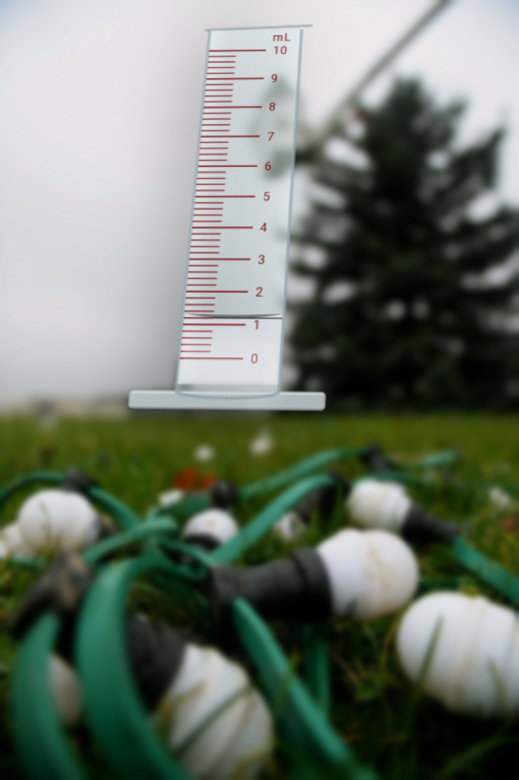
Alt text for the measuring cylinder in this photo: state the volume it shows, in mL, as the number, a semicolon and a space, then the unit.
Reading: 1.2; mL
